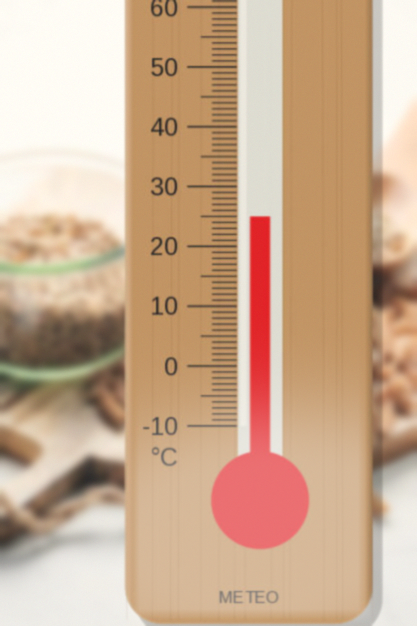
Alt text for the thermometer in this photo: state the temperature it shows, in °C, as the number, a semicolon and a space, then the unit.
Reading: 25; °C
